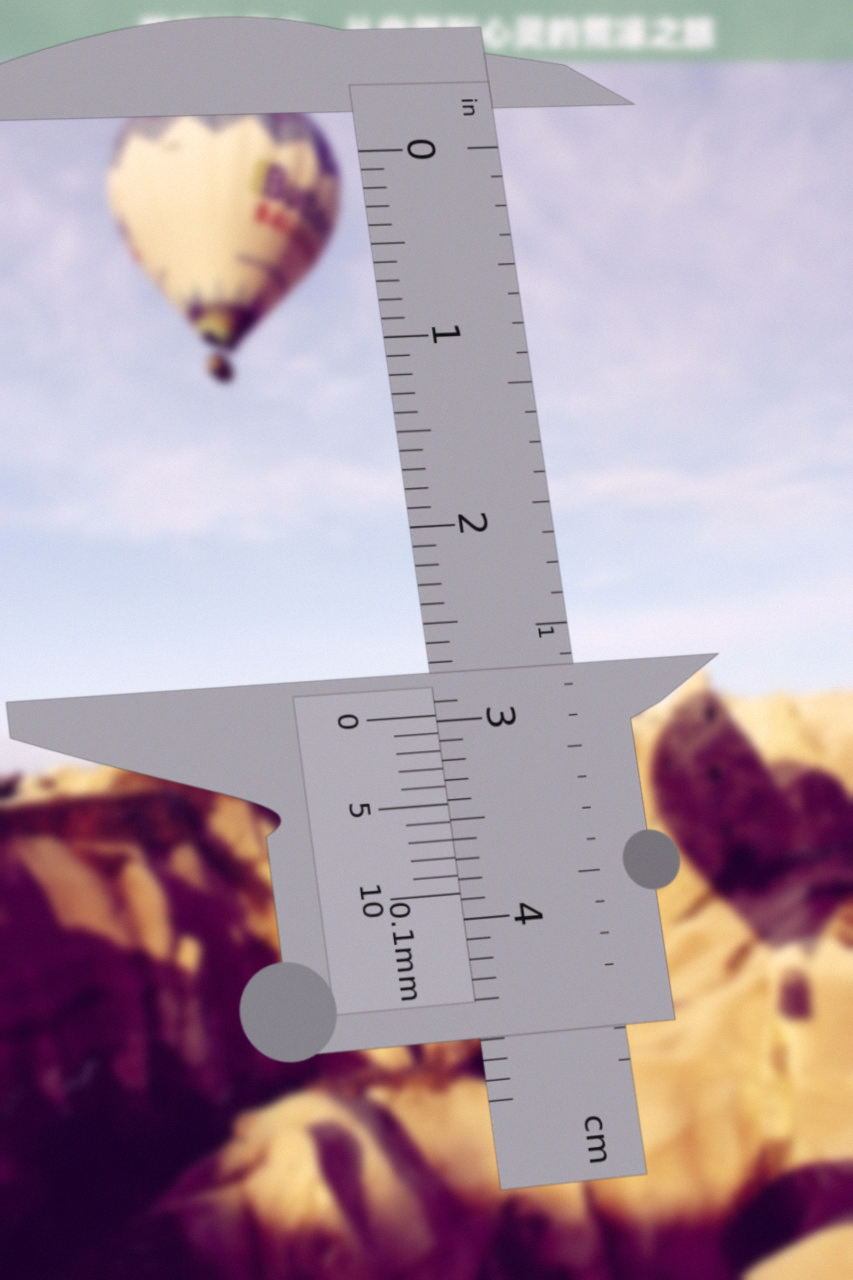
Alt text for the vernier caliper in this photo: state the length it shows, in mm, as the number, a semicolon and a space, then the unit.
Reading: 29.7; mm
